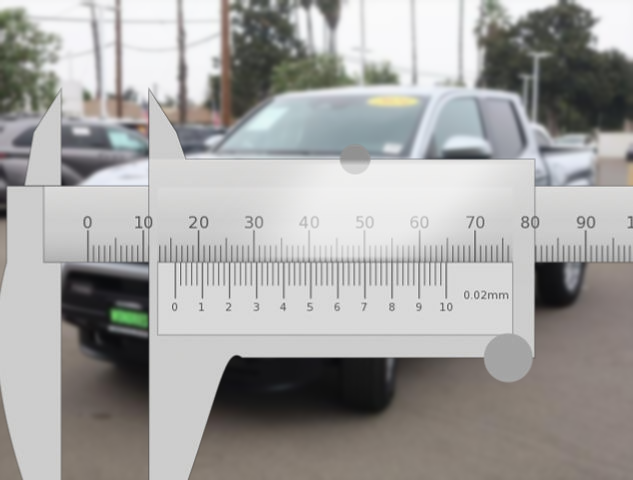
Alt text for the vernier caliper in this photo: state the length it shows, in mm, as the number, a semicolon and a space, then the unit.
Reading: 15.8; mm
